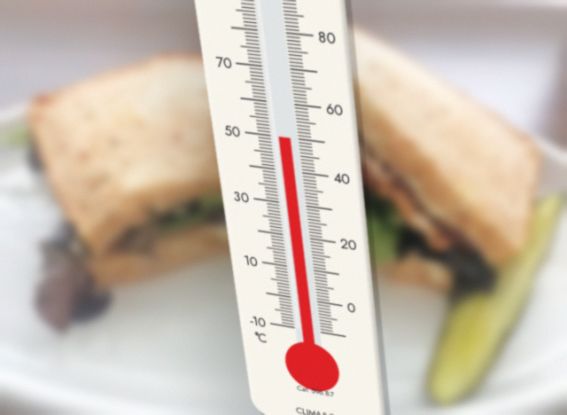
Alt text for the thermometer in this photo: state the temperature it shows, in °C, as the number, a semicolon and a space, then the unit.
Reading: 50; °C
